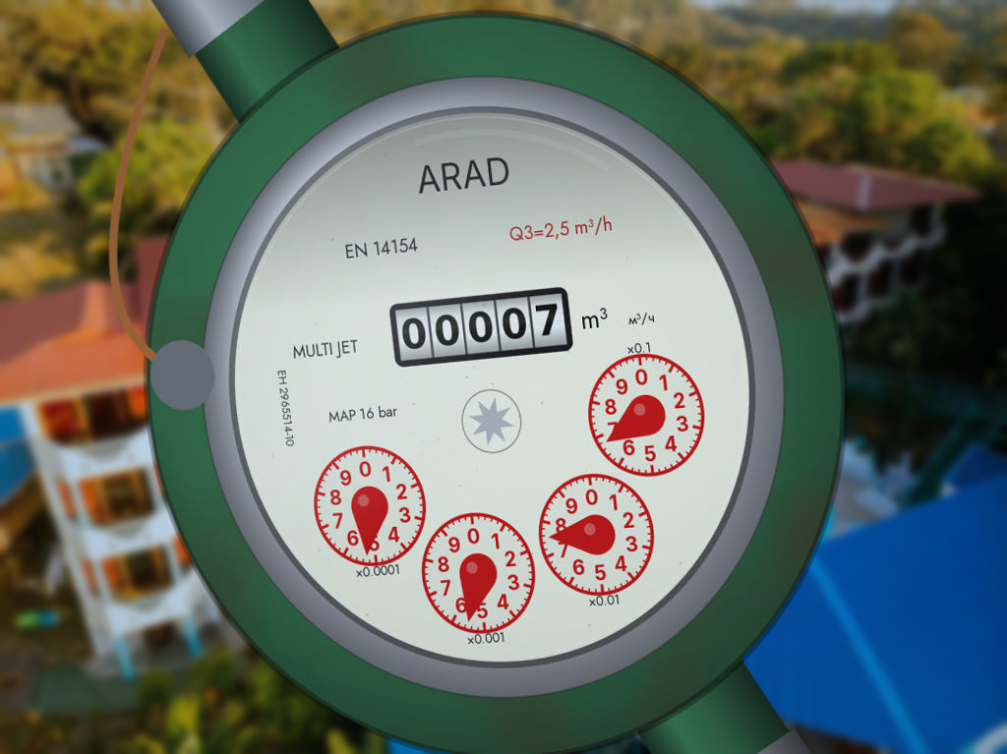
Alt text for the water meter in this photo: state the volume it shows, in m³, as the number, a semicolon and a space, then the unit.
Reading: 7.6755; m³
